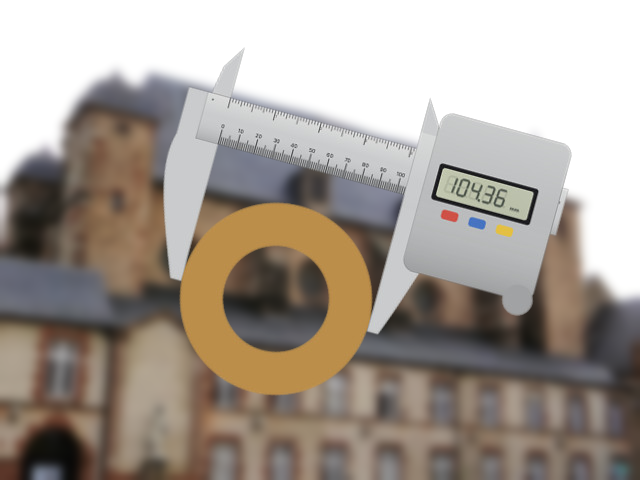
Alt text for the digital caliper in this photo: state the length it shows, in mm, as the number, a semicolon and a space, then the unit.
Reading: 104.36; mm
